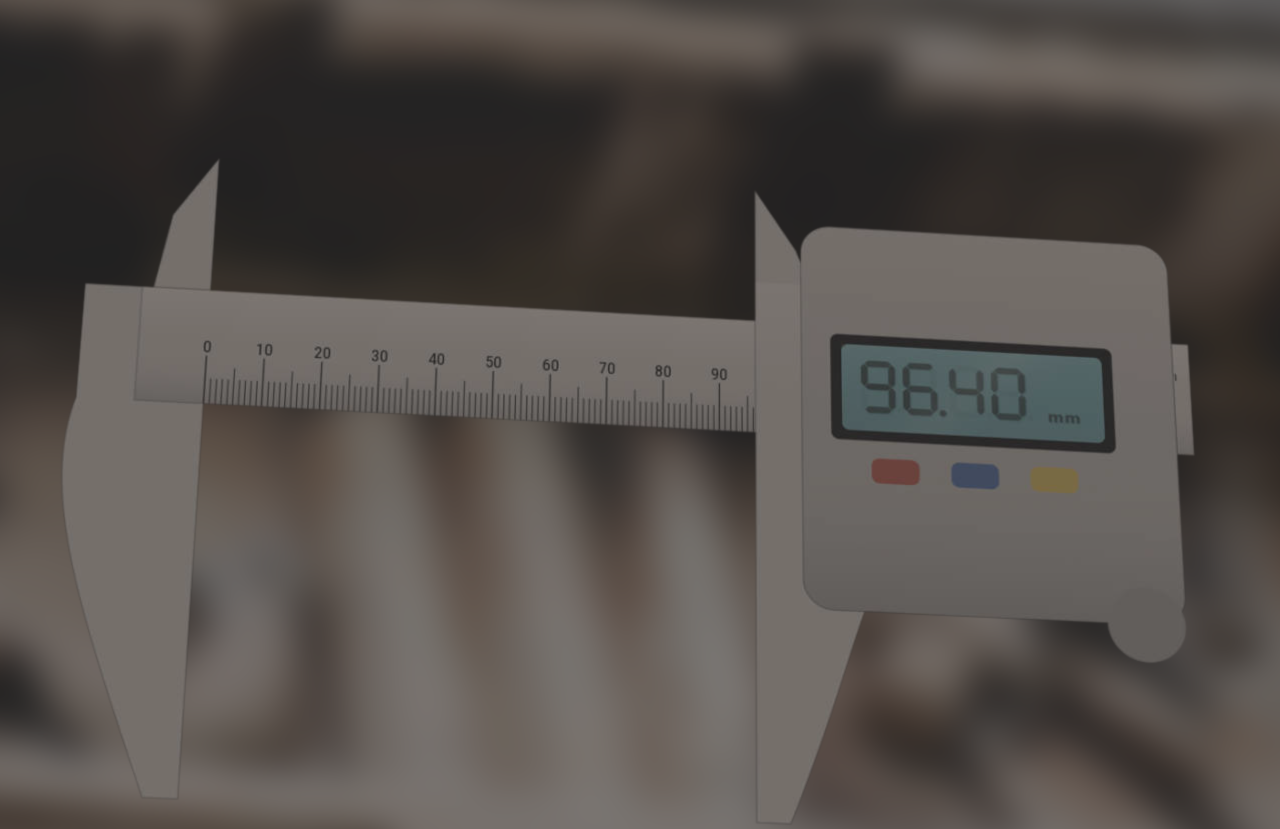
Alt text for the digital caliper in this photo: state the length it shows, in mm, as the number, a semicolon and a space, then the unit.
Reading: 96.40; mm
